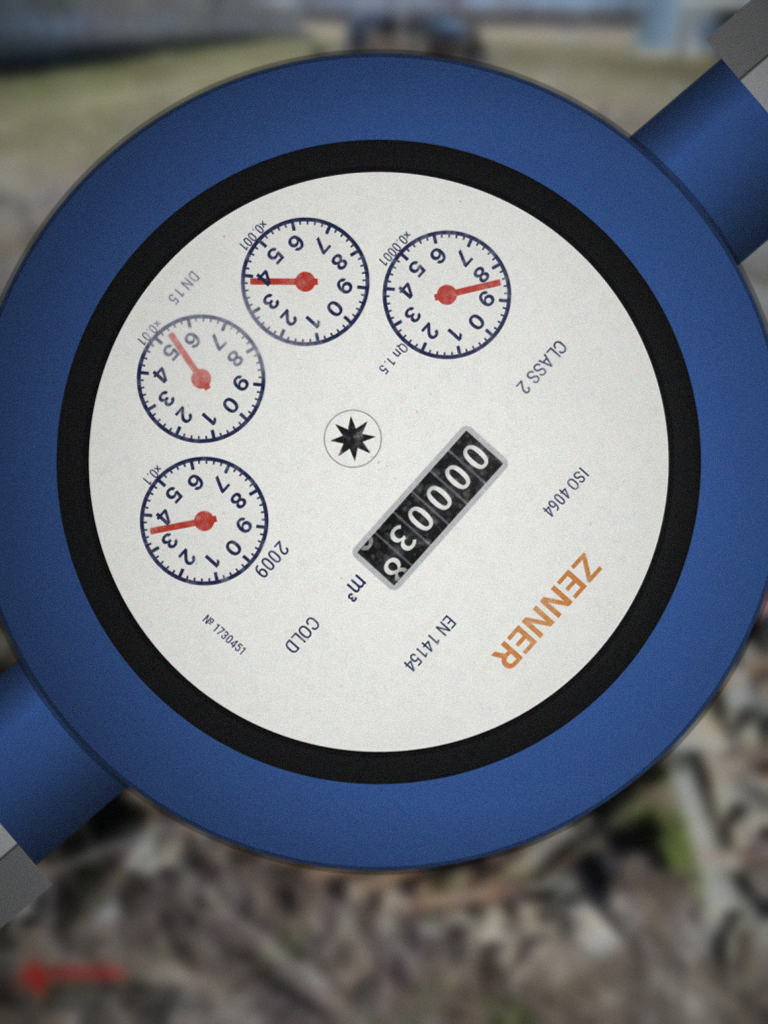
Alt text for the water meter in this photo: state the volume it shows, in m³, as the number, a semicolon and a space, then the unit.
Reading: 38.3538; m³
